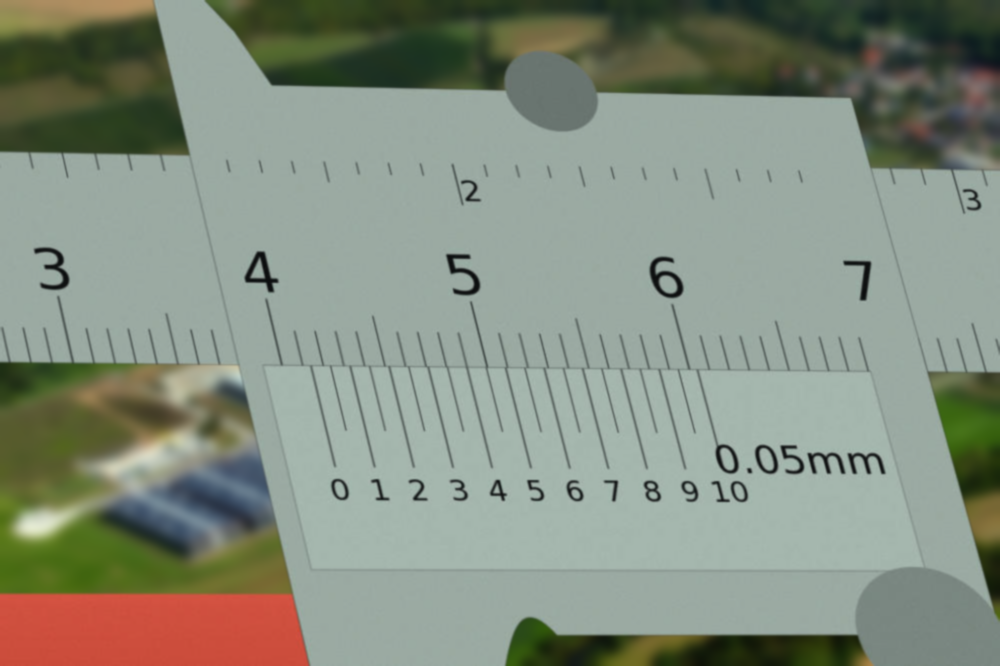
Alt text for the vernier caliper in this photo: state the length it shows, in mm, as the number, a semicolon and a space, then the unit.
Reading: 41.4; mm
